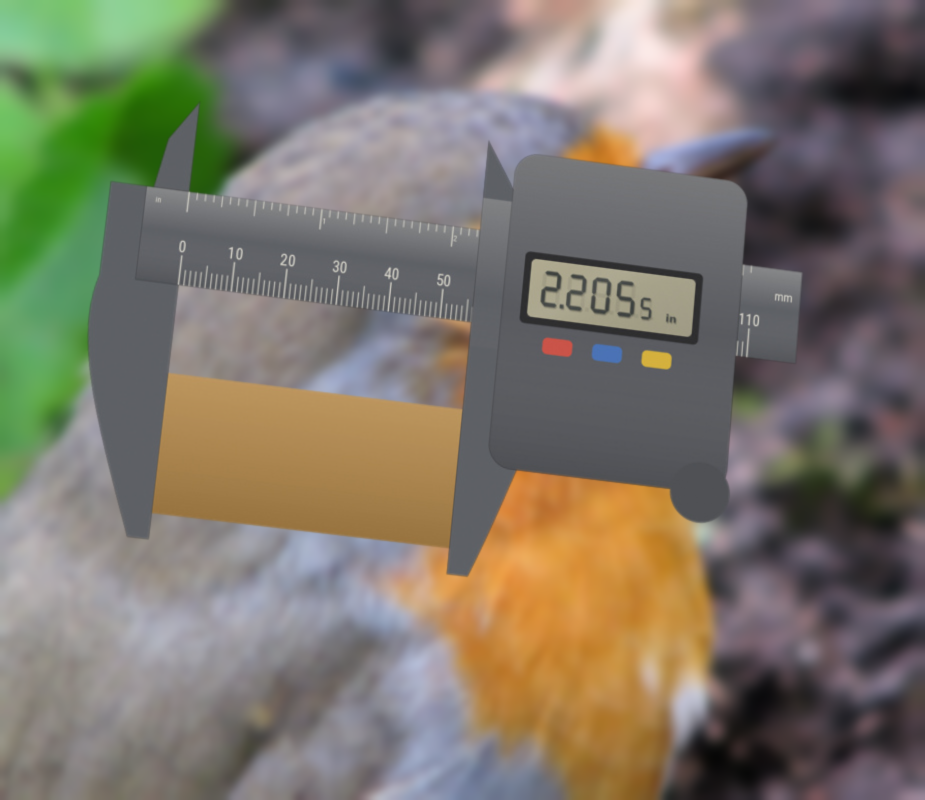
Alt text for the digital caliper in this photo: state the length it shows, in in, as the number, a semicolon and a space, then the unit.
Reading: 2.2055; in
